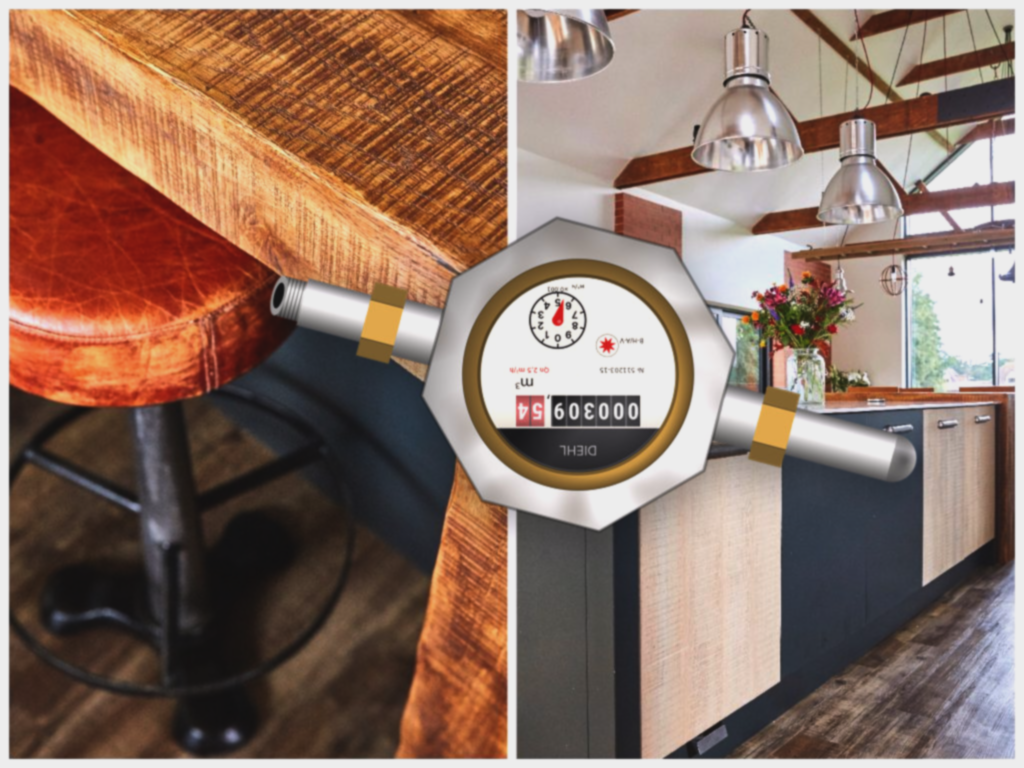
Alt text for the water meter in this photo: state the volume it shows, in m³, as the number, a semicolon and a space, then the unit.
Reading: 309.545; m³
